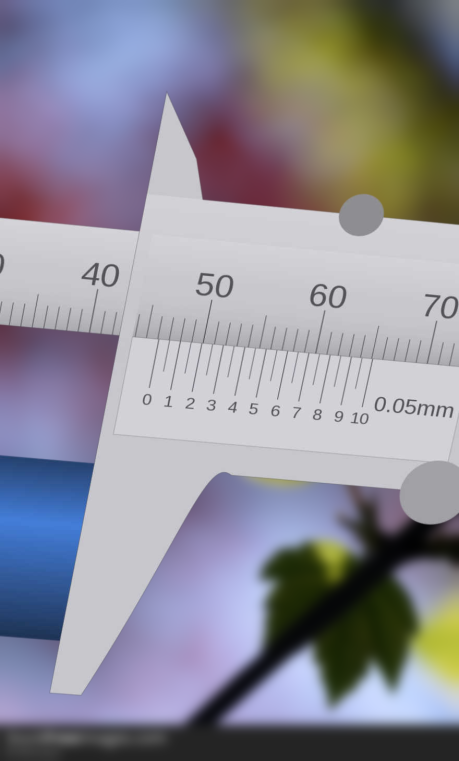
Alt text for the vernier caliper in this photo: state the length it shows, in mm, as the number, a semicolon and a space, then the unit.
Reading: 46.1; mm
